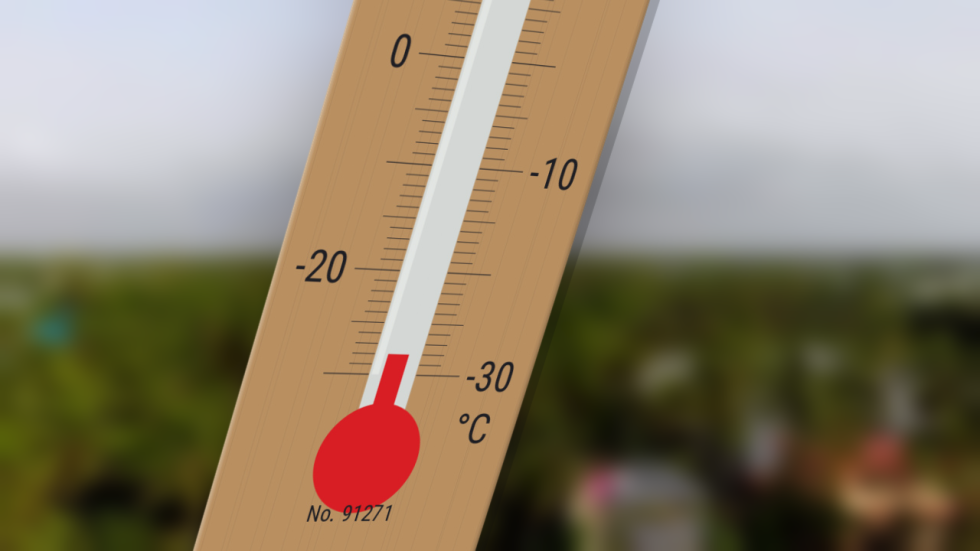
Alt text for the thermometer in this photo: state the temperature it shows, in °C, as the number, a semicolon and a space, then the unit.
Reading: -28; °C
